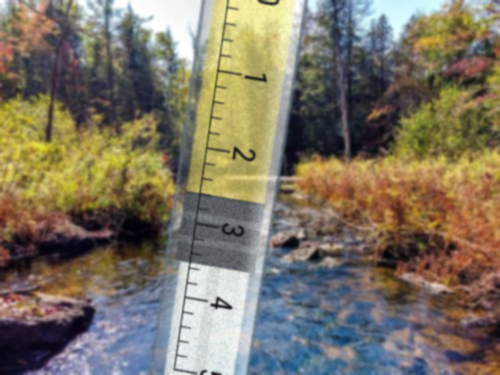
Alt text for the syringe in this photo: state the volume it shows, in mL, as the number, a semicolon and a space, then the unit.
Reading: 2.6; mL
